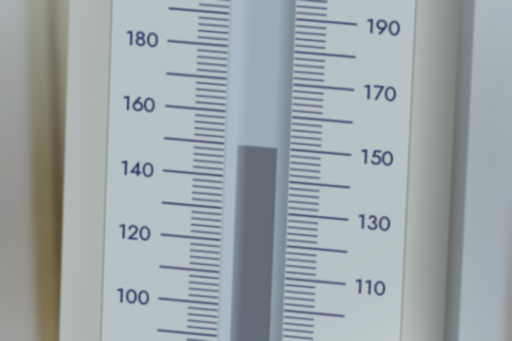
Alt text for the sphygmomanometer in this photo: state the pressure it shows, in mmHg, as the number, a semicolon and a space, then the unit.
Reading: 150; mmHg
